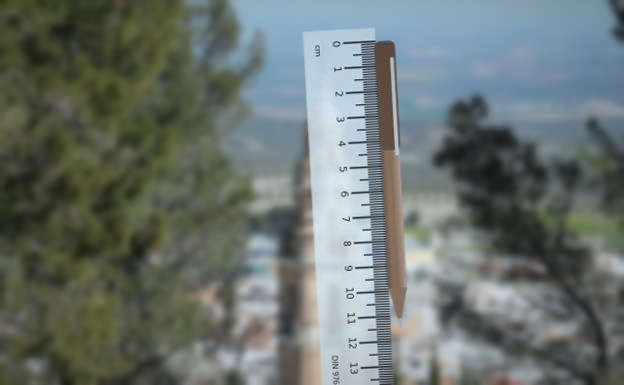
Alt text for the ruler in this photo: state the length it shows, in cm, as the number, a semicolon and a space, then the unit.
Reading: 11.5; cm
